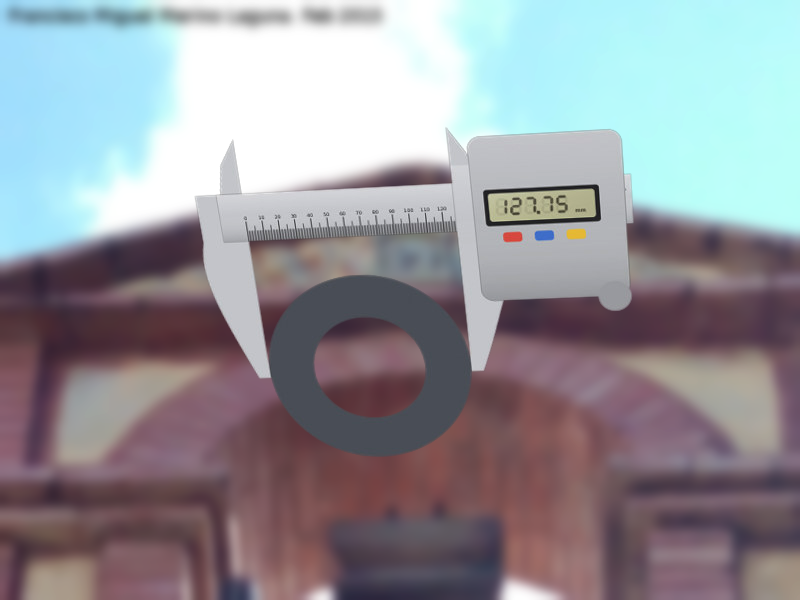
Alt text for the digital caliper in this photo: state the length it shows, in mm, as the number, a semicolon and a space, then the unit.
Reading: 127.75; mm
